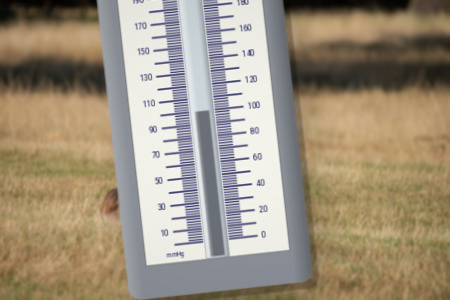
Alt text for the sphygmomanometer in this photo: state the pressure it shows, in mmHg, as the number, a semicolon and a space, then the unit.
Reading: 100; mmHg
